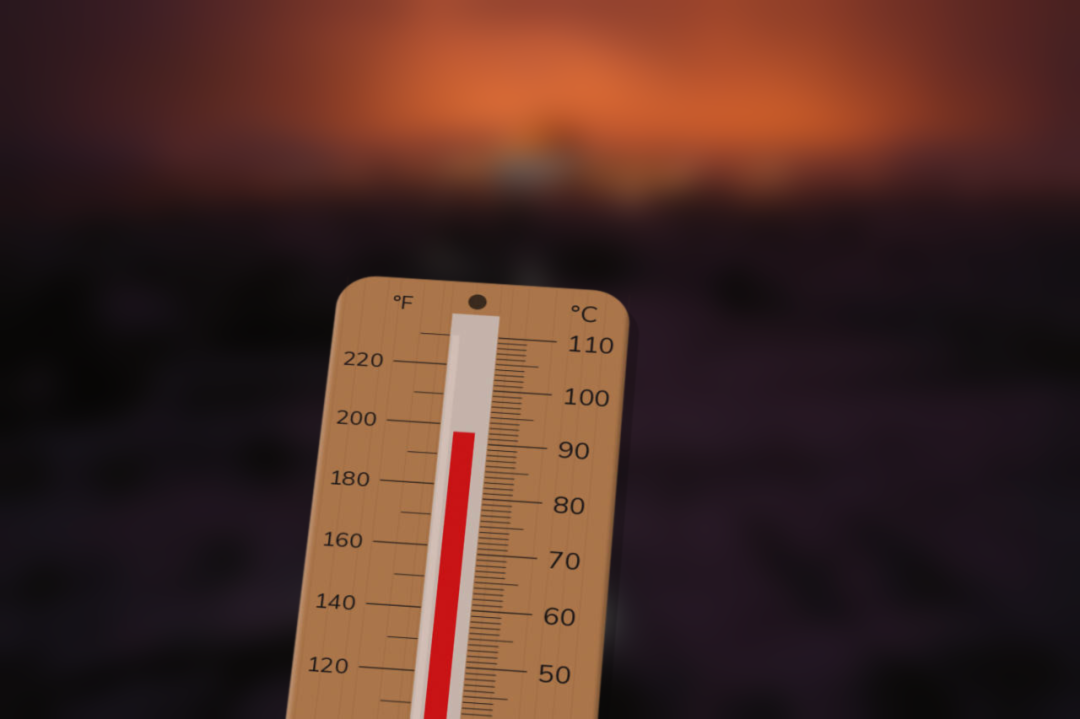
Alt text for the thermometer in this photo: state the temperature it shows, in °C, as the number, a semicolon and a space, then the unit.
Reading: 92; °C
